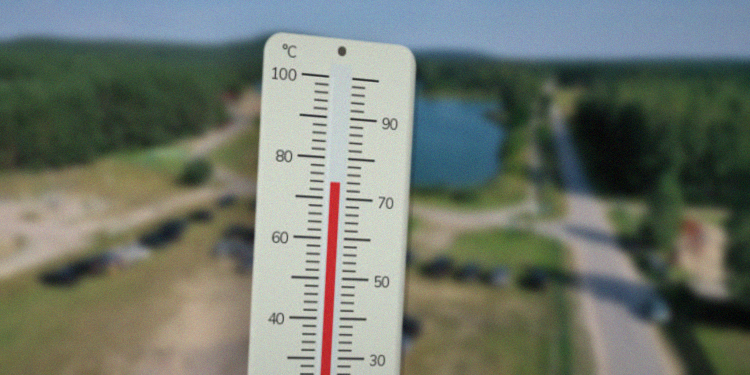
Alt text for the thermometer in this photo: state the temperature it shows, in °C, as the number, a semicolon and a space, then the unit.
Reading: 74; °C
